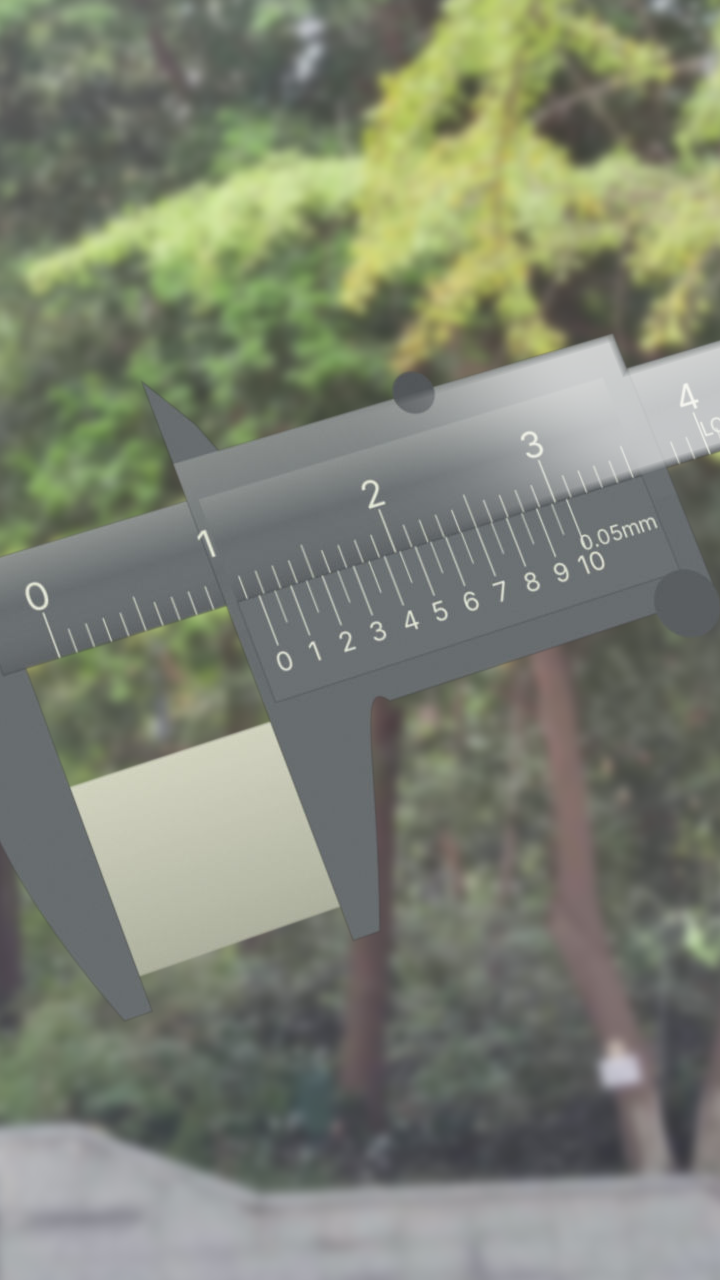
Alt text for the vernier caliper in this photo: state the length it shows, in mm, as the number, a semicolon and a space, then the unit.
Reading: 11.7; mm
